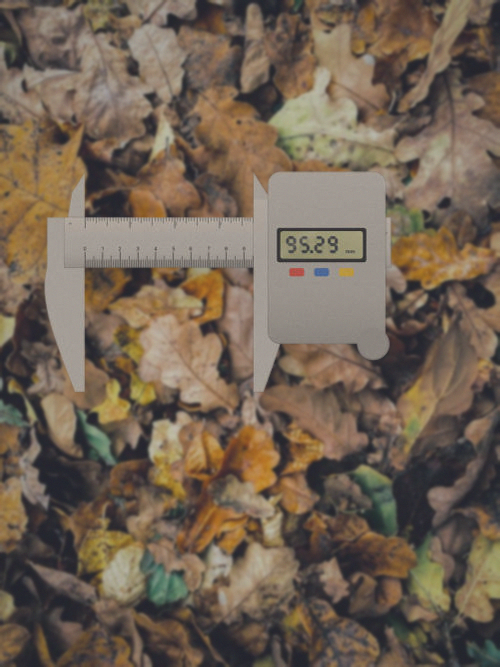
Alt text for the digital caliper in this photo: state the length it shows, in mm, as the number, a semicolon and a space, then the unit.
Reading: 95.29; mm
